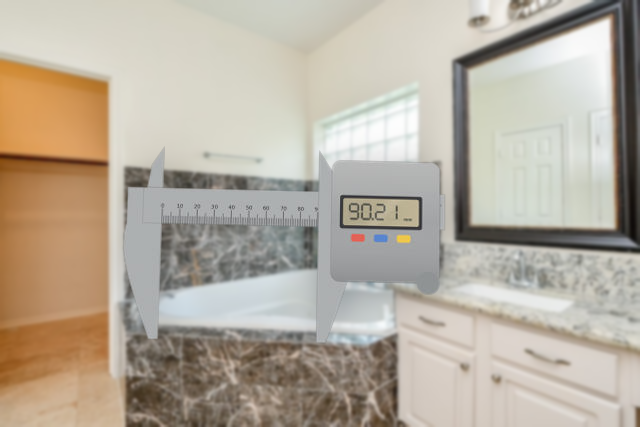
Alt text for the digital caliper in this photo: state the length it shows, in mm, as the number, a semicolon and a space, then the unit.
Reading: 90.21; mm
